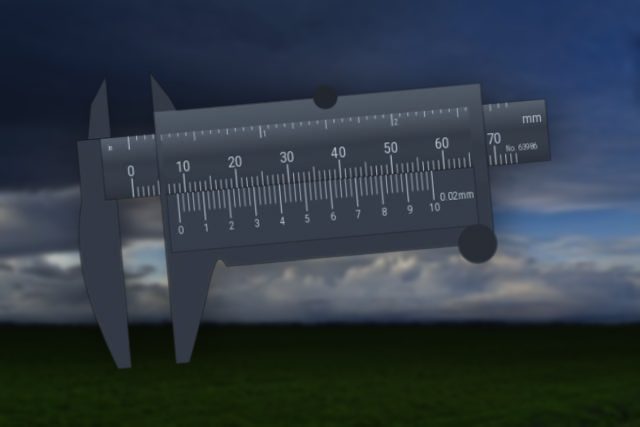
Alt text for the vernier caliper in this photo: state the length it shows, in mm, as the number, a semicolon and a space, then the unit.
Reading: 8.5; mm
